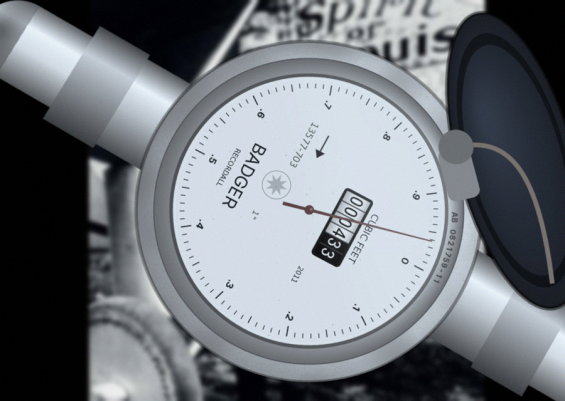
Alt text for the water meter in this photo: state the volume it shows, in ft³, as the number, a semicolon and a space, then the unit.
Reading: 432.96; ft³
